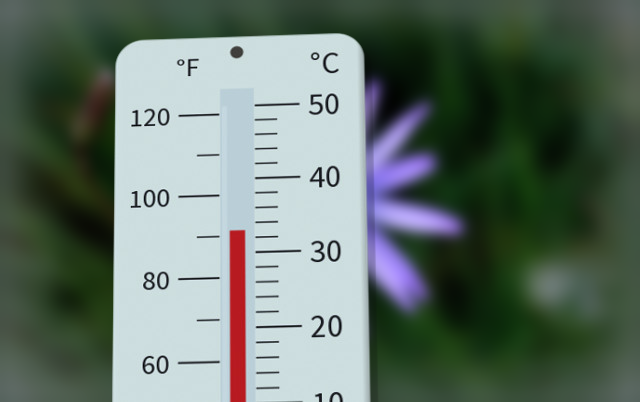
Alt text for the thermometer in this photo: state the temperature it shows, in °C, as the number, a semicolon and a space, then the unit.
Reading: 33; °C
